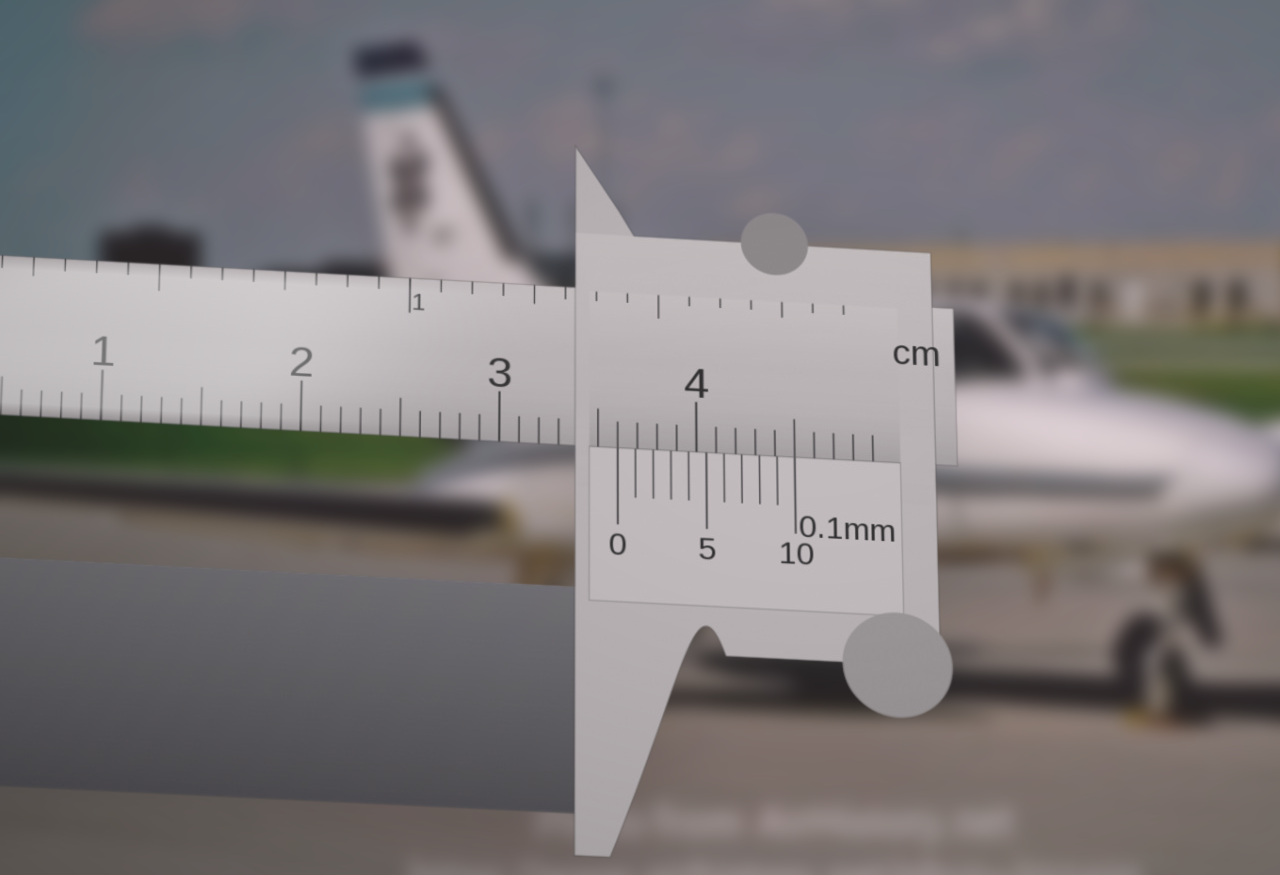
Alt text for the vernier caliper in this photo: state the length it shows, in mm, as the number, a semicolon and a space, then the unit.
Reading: 36.0; mm
